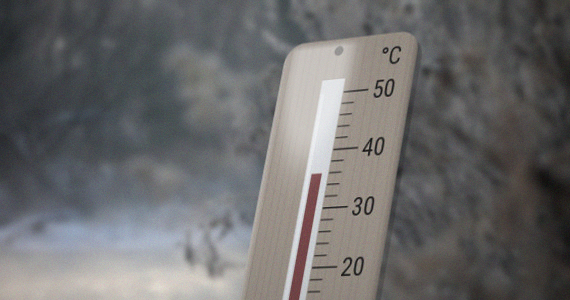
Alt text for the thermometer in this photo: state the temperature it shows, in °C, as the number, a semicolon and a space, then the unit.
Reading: 36; °C
